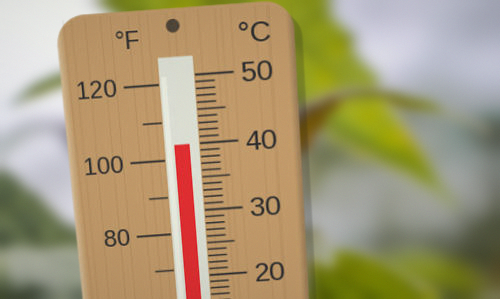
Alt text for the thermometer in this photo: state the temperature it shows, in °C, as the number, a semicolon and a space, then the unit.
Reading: 40; °C
